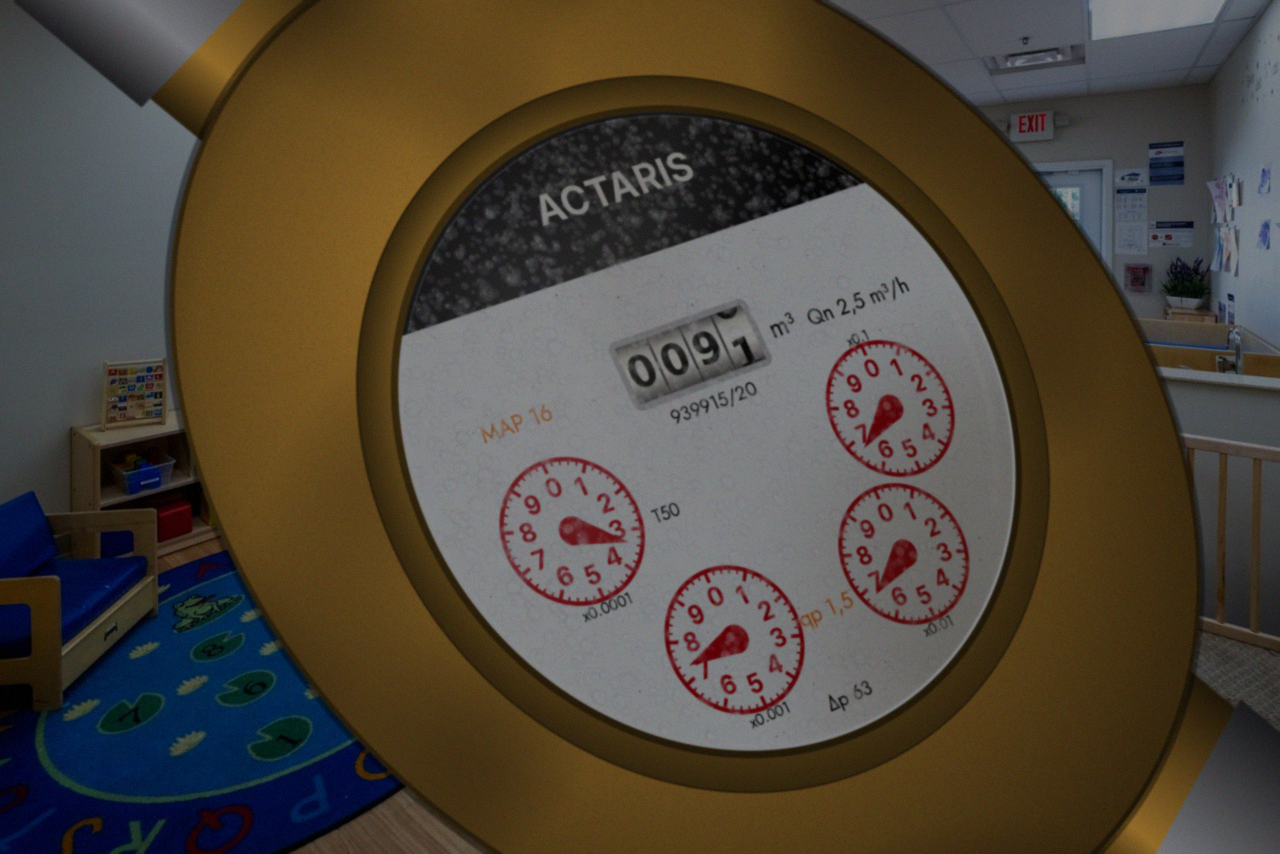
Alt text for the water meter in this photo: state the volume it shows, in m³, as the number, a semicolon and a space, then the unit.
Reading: 90.6673; m³
